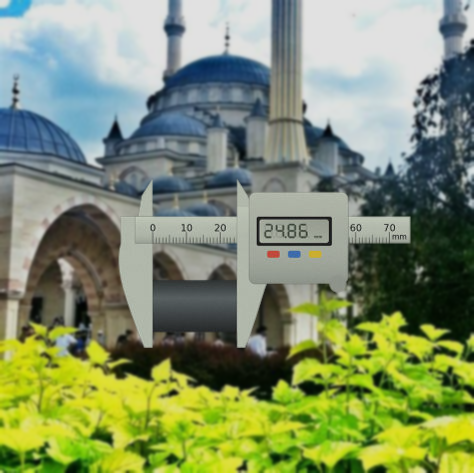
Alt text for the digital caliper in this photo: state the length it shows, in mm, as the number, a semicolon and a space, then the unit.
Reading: 24.86; mm
